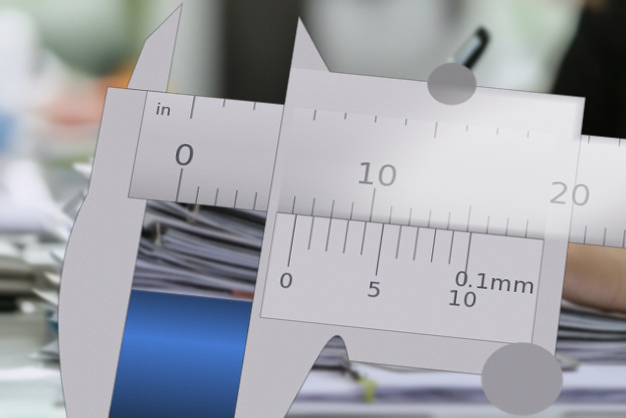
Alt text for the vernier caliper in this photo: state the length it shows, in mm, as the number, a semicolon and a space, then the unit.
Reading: 6.2; mm
